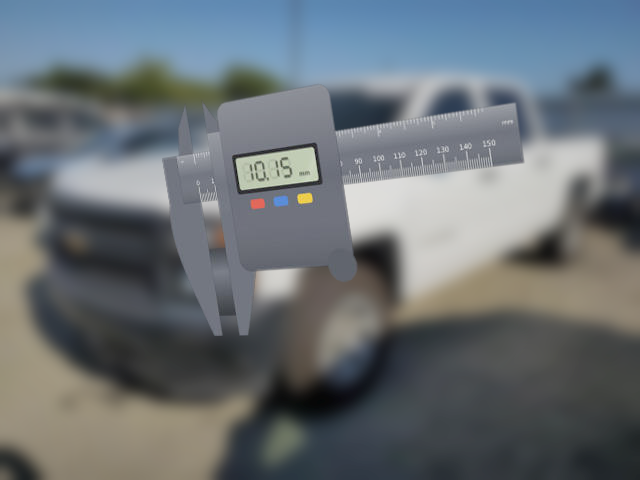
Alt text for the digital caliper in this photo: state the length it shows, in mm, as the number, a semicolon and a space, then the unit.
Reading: 10.15; mm
